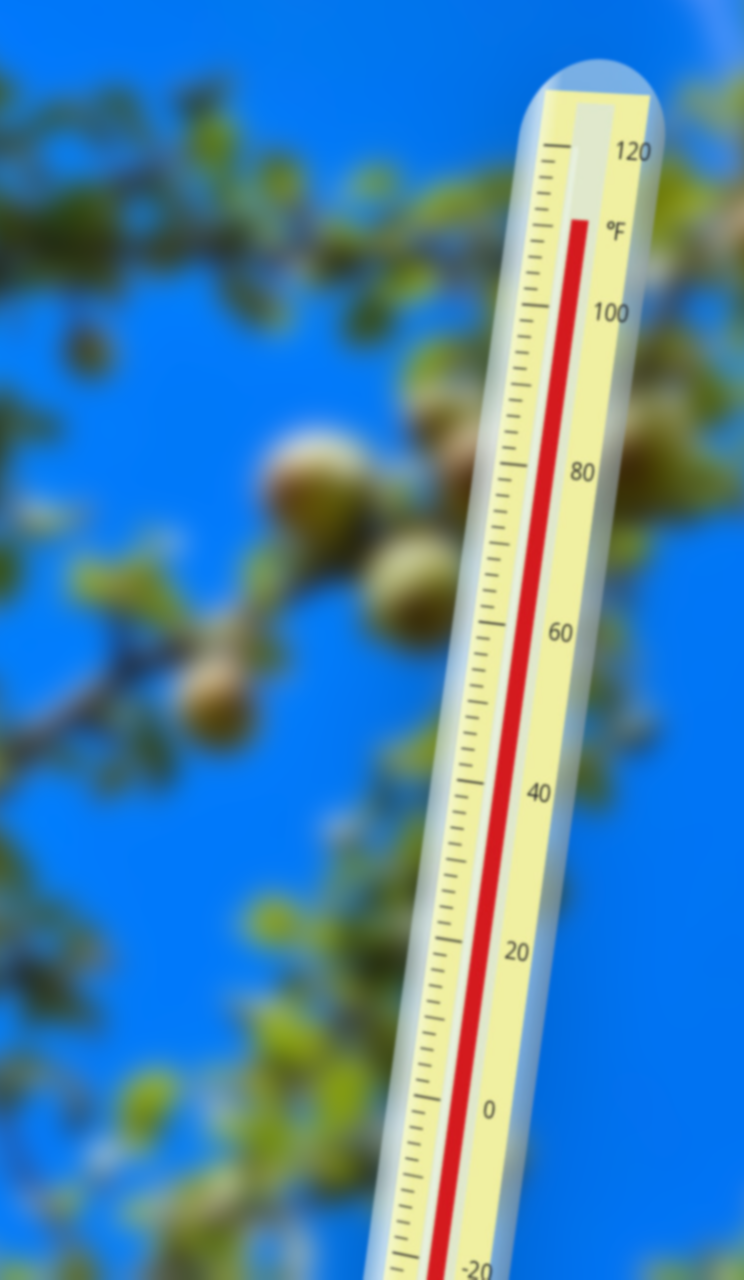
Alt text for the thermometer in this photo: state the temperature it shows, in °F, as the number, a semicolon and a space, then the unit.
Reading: 111; °F
